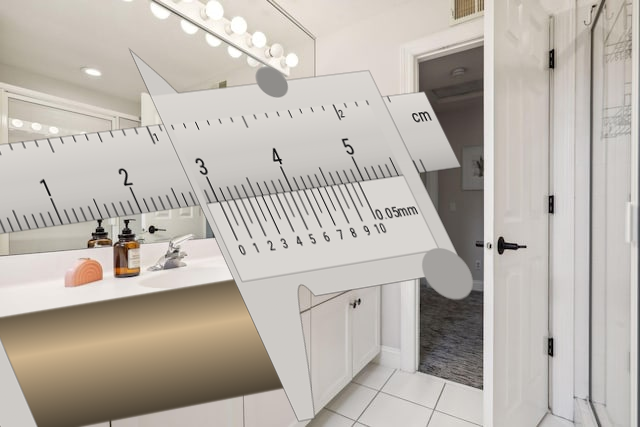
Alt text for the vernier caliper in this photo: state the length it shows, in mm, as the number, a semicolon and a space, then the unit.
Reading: 30.2; mm
